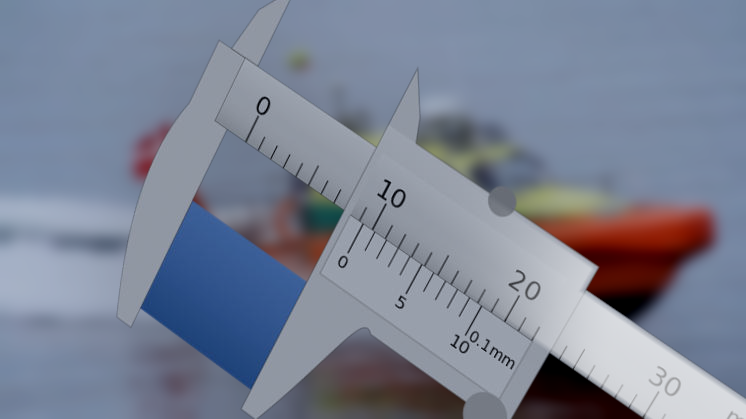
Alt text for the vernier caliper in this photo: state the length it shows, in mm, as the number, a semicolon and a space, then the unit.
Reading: 9.3; mm
